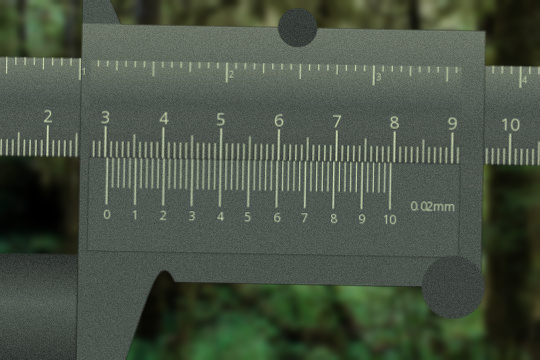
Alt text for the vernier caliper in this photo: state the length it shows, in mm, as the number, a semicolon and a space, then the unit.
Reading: 30.4; mm
